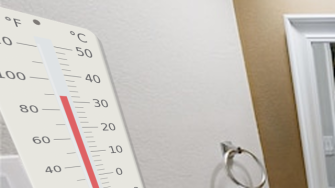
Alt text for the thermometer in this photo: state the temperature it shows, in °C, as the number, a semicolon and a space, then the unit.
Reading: 32; °C
